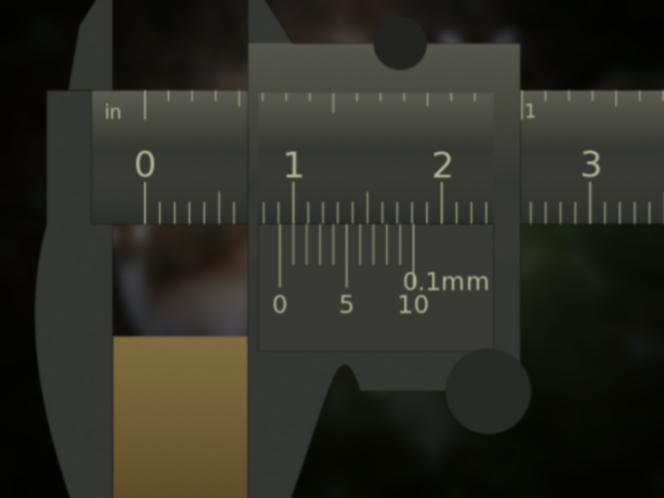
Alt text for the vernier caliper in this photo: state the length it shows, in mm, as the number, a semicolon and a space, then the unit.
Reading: 9.1; mm
